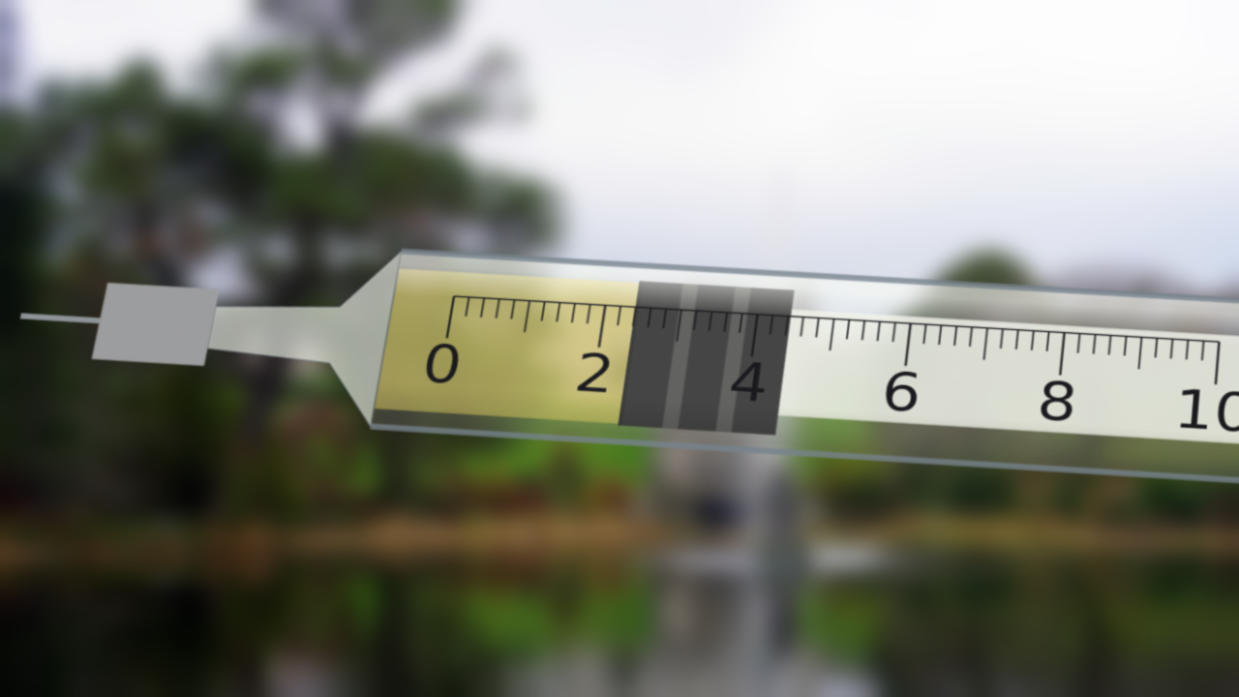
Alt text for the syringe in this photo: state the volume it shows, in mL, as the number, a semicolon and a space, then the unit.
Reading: 2.4; mL
